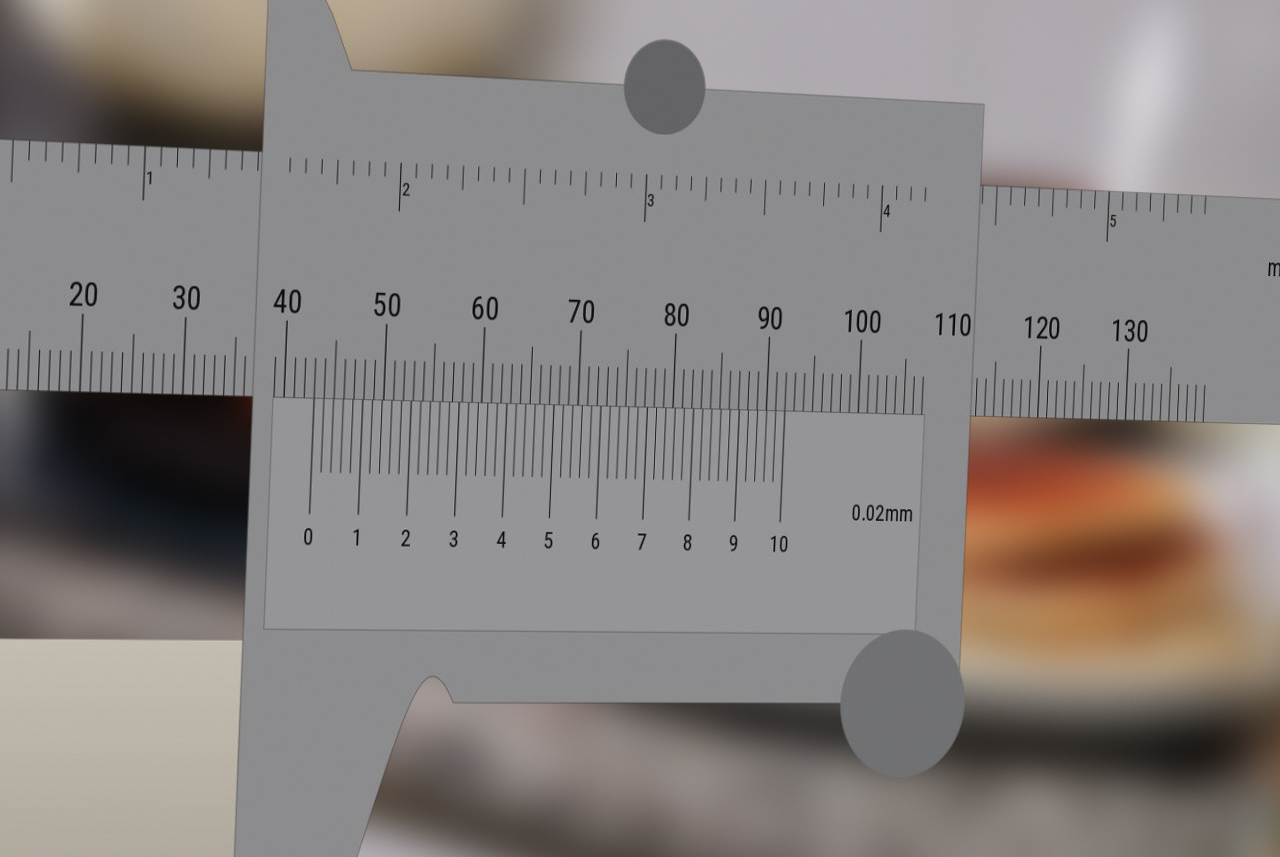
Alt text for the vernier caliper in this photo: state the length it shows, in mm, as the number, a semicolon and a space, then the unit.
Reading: 43.0; mm
